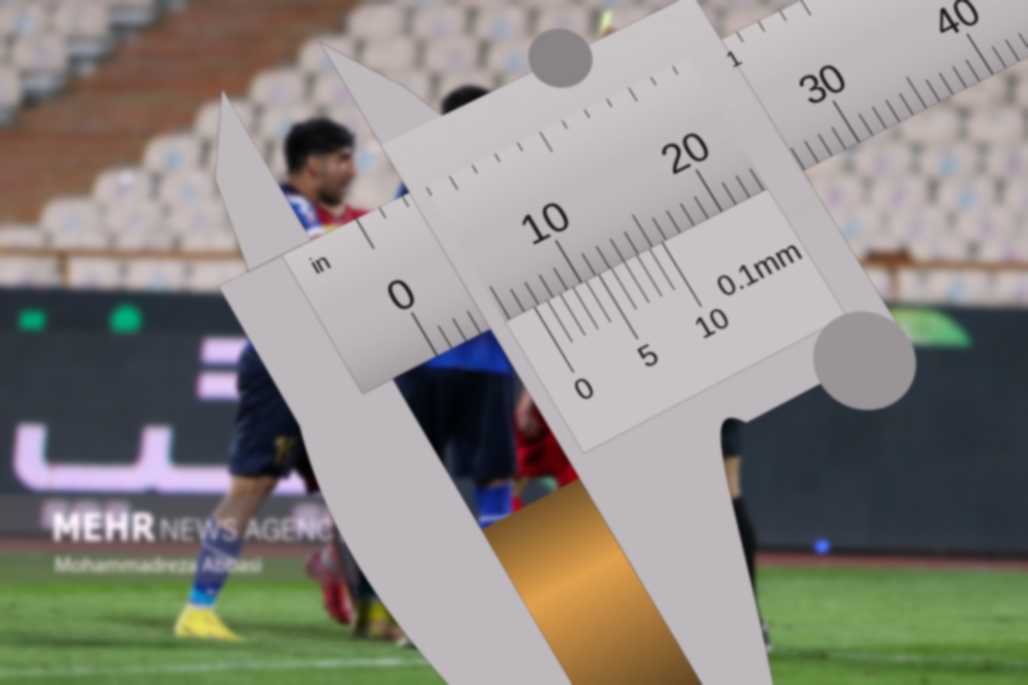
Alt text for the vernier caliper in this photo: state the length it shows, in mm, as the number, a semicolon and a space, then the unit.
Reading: 6.7; mm
